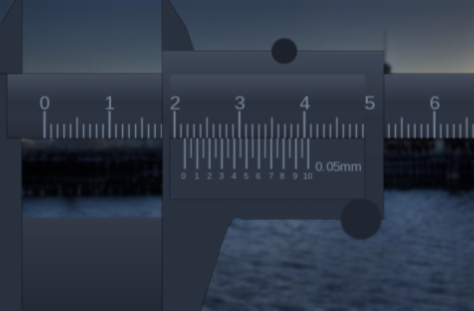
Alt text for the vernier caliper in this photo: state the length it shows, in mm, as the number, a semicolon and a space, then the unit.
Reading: 21.6; mm
